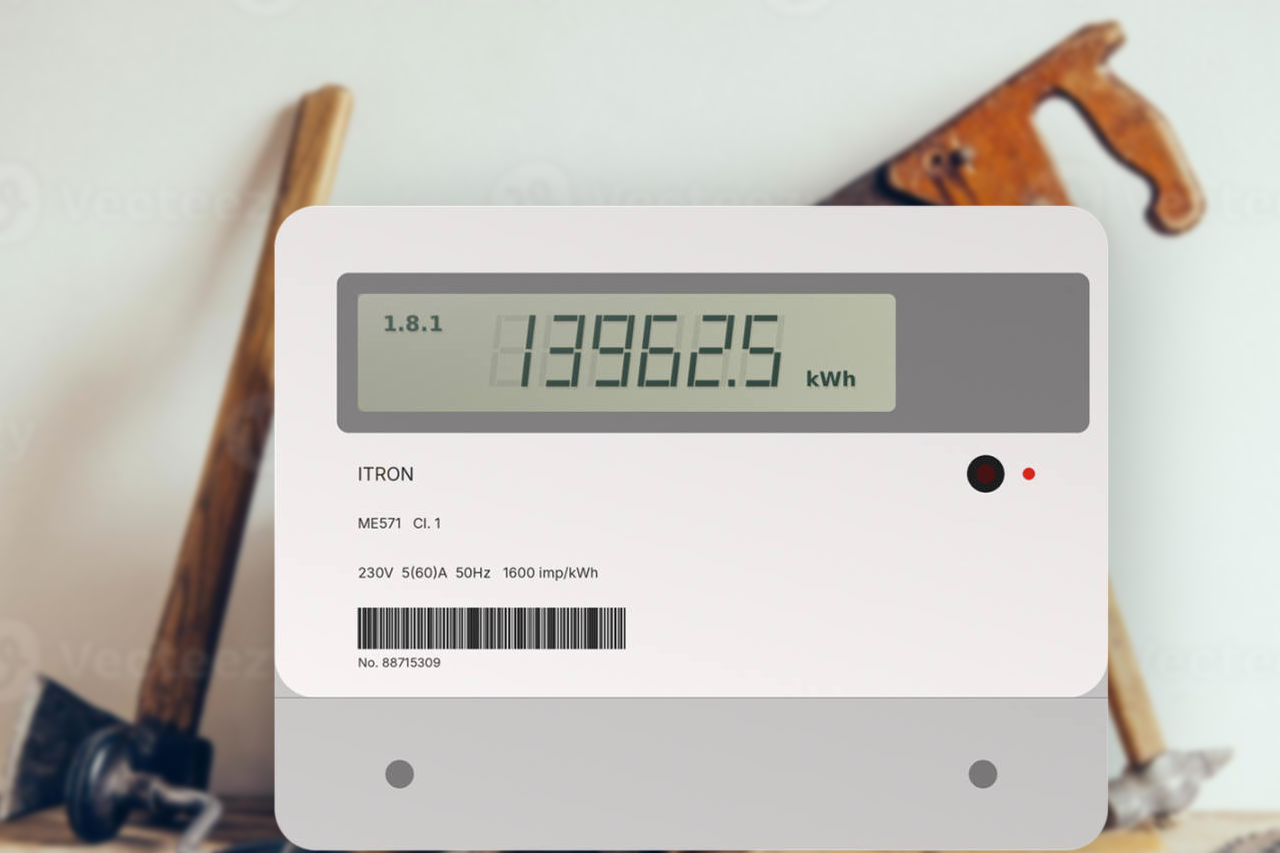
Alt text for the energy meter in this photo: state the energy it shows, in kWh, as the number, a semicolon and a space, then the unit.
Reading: 13962.5; kWh
